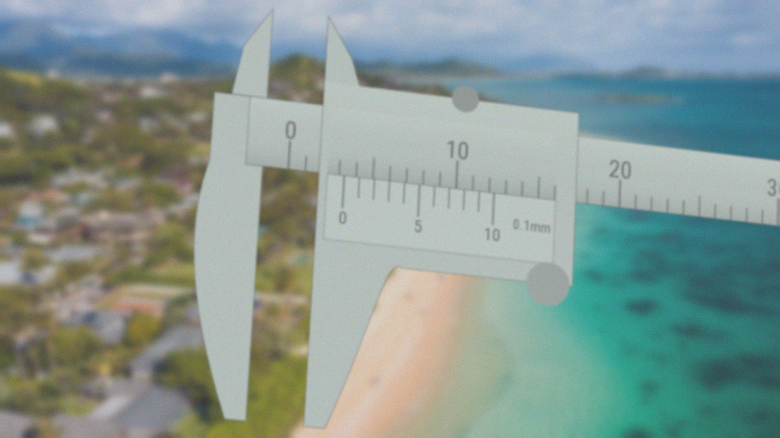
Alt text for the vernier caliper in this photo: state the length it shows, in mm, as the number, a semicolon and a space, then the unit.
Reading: 3.3; mm
